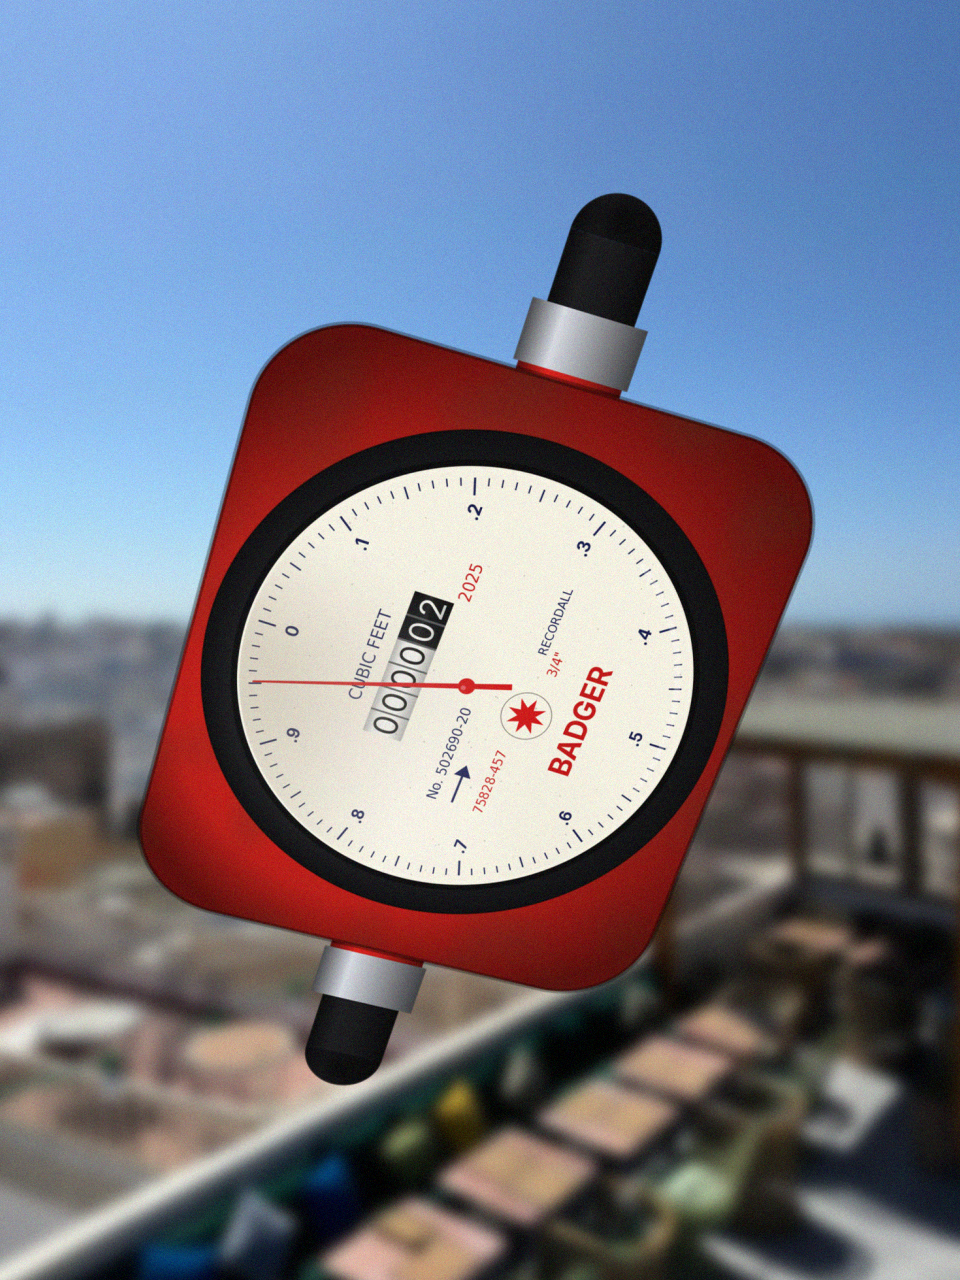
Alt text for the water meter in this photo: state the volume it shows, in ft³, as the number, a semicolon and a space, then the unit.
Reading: 1.95; ft³
